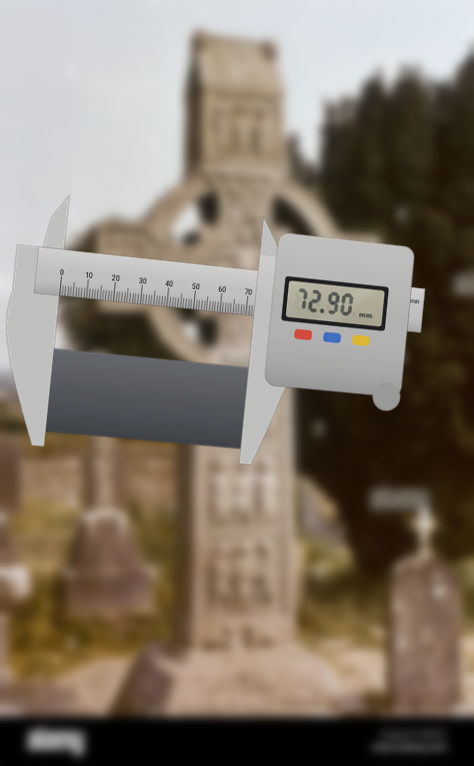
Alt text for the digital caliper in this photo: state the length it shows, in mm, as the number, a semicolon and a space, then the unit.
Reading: 72.90; mm
